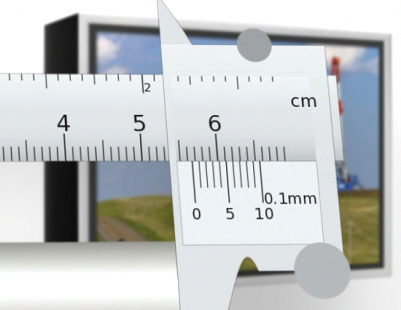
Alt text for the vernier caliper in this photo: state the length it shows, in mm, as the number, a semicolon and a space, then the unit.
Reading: 56.6; mm
